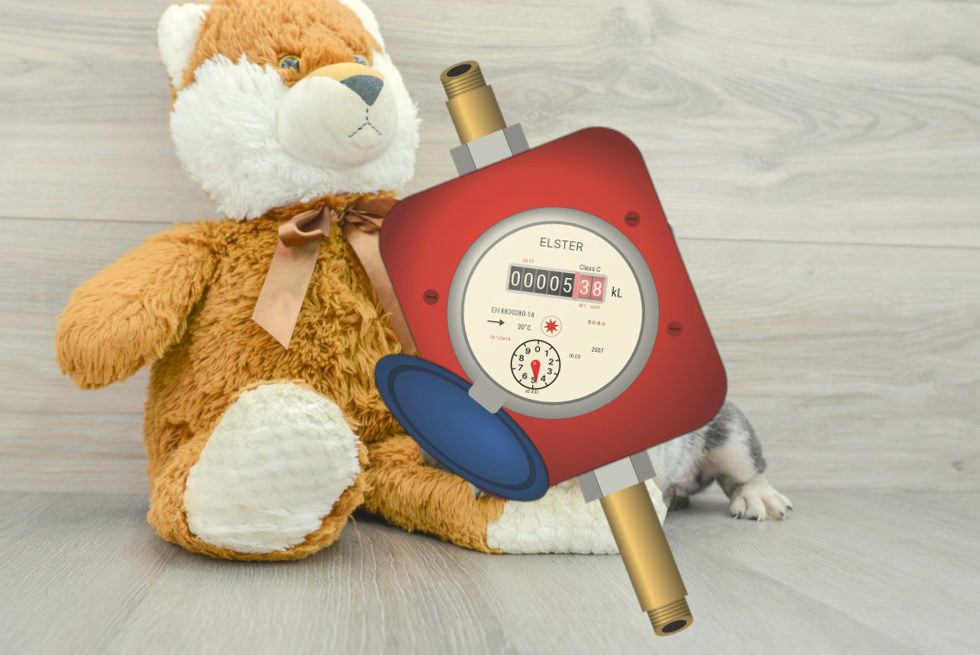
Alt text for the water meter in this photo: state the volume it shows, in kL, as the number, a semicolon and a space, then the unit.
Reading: 5.384; kL
